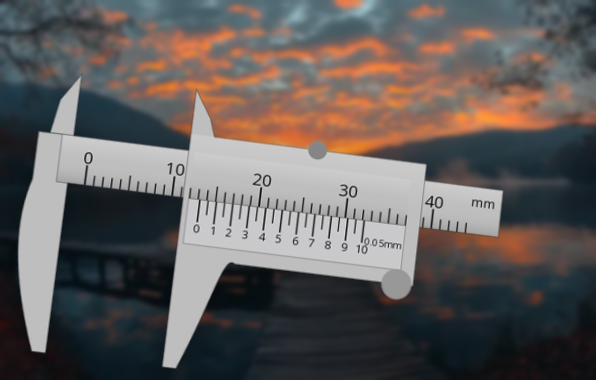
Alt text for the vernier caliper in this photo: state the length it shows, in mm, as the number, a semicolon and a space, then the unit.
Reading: 13.2; mm
